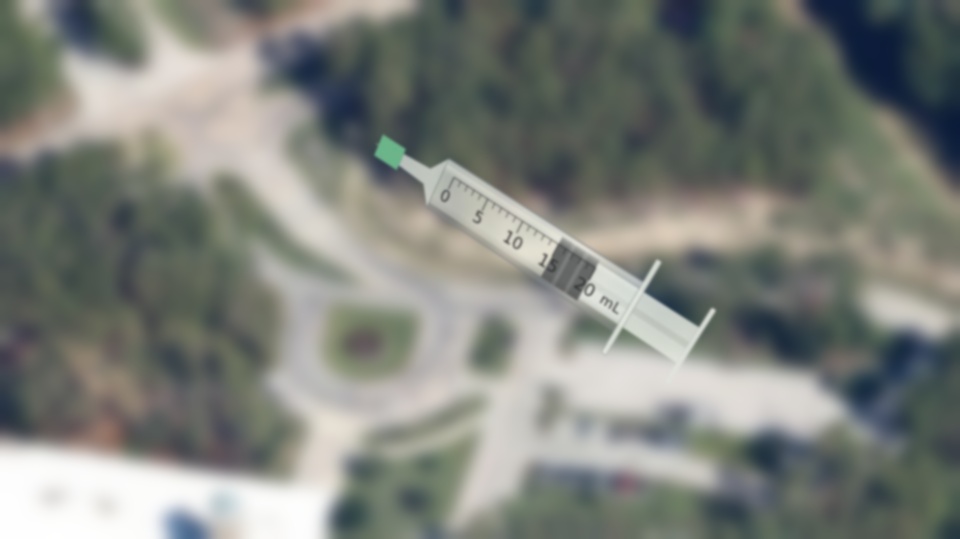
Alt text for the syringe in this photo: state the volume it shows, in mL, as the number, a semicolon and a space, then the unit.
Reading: 15; mL
